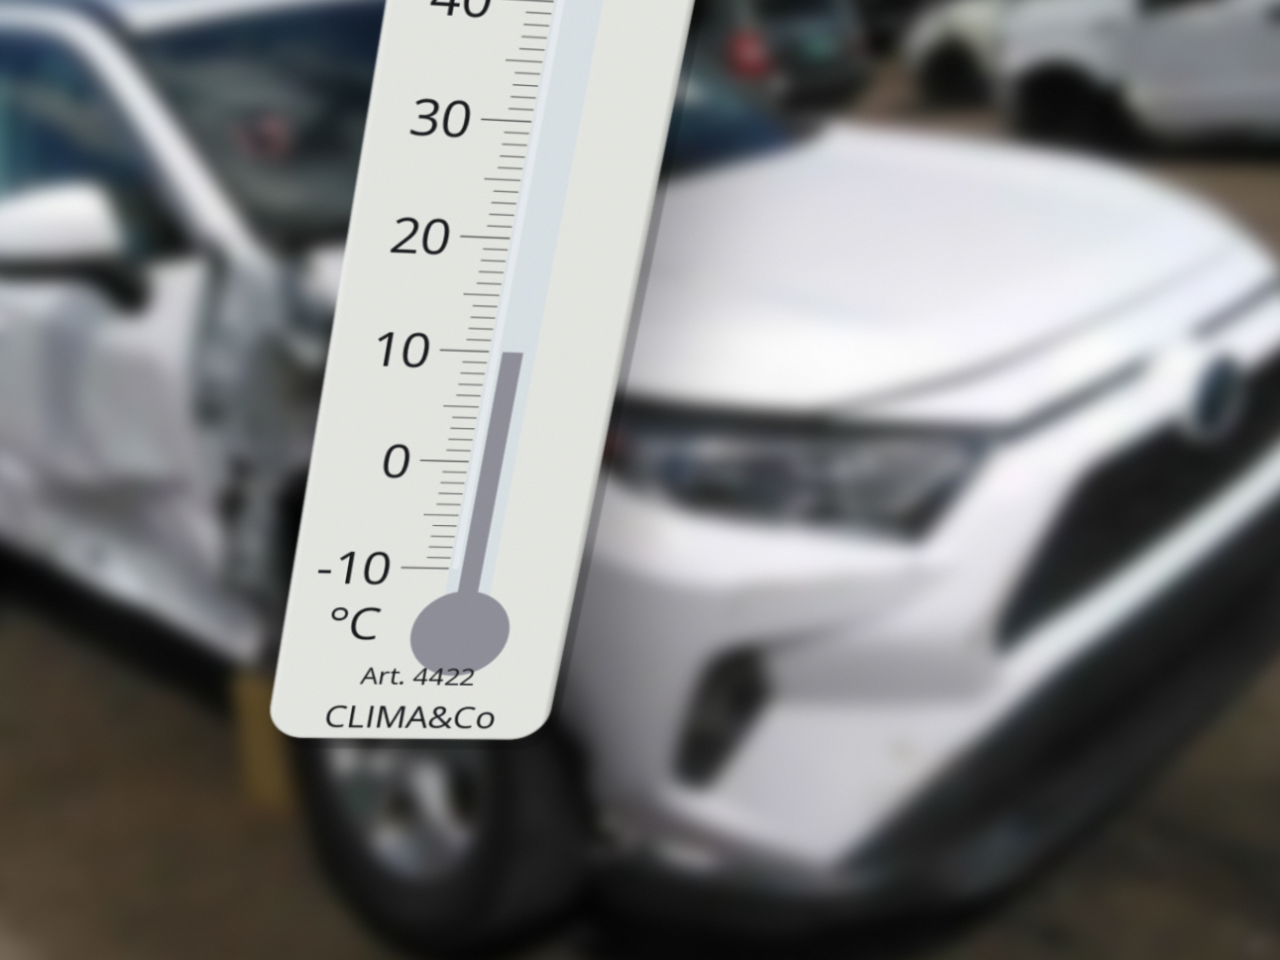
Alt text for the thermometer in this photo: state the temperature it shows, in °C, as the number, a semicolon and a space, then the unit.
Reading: 10; °C
